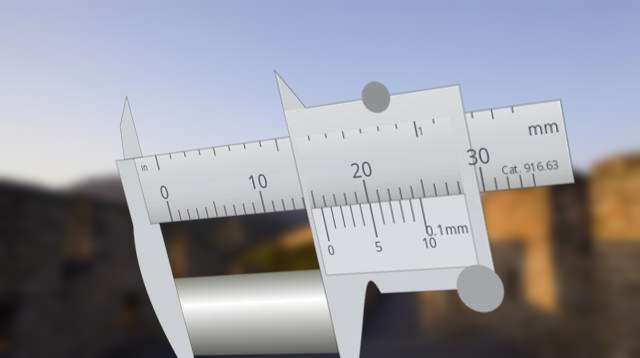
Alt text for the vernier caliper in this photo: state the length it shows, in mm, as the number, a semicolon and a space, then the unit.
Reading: 15.6; mm
